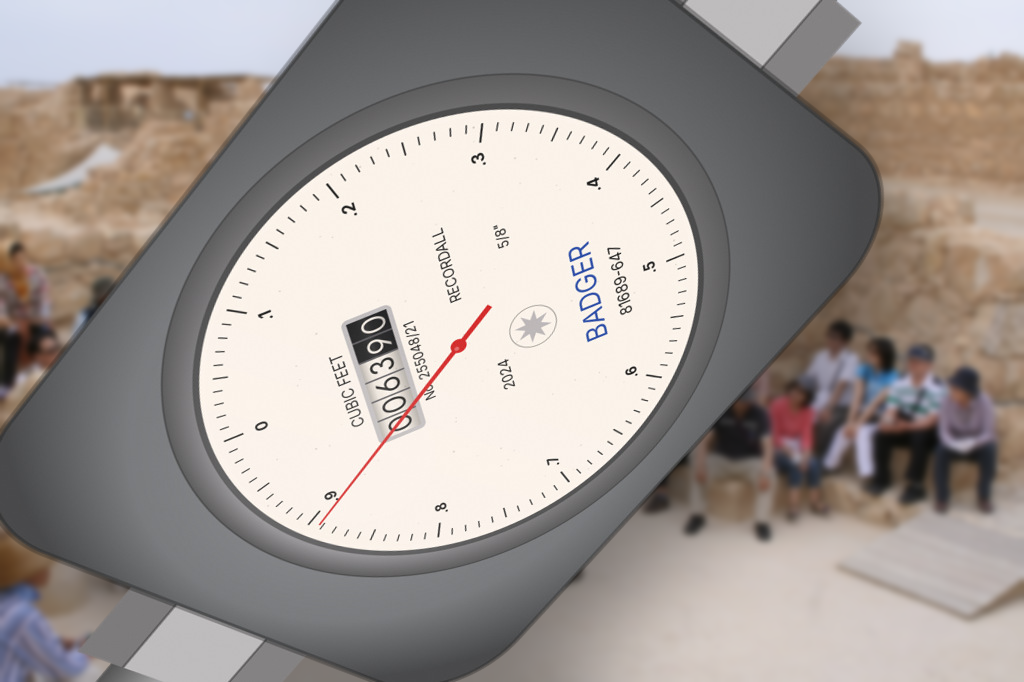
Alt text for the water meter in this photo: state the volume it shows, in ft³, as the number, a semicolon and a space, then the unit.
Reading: 6389.89; ft³
